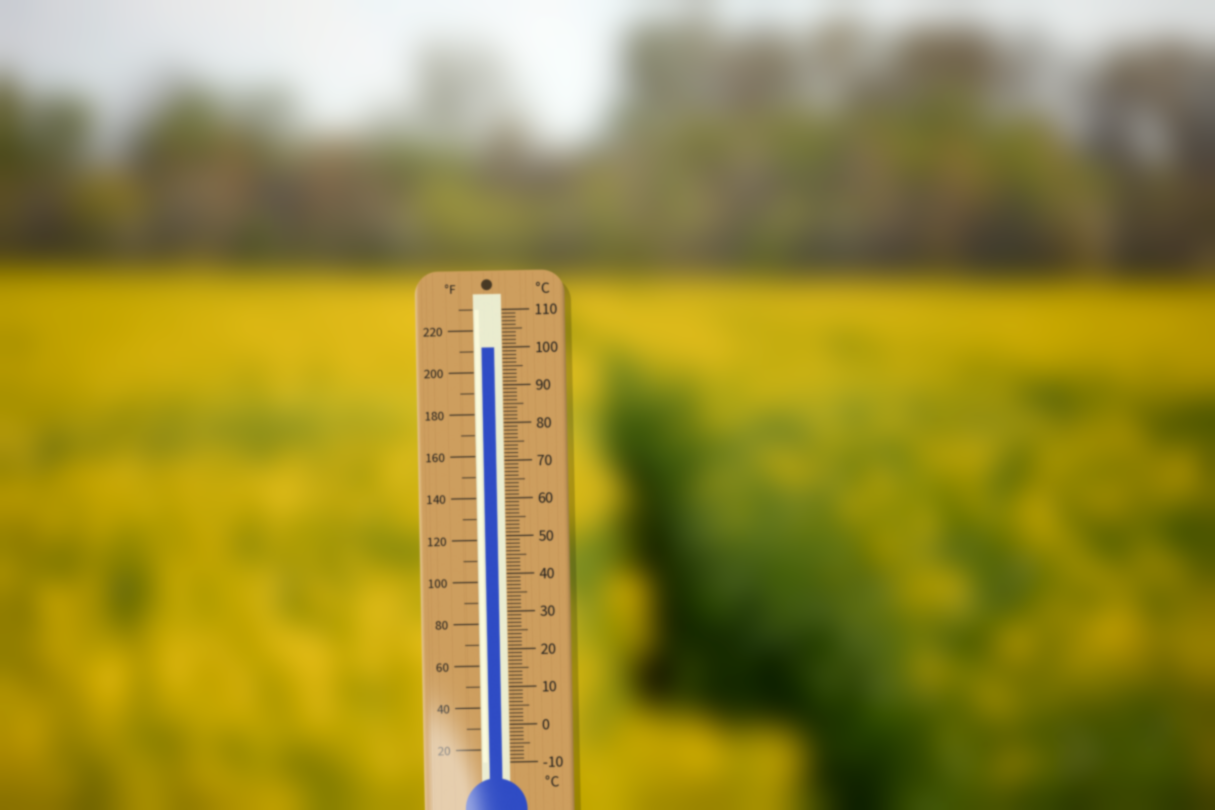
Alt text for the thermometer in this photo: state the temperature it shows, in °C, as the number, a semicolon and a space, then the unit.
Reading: 100; °C
